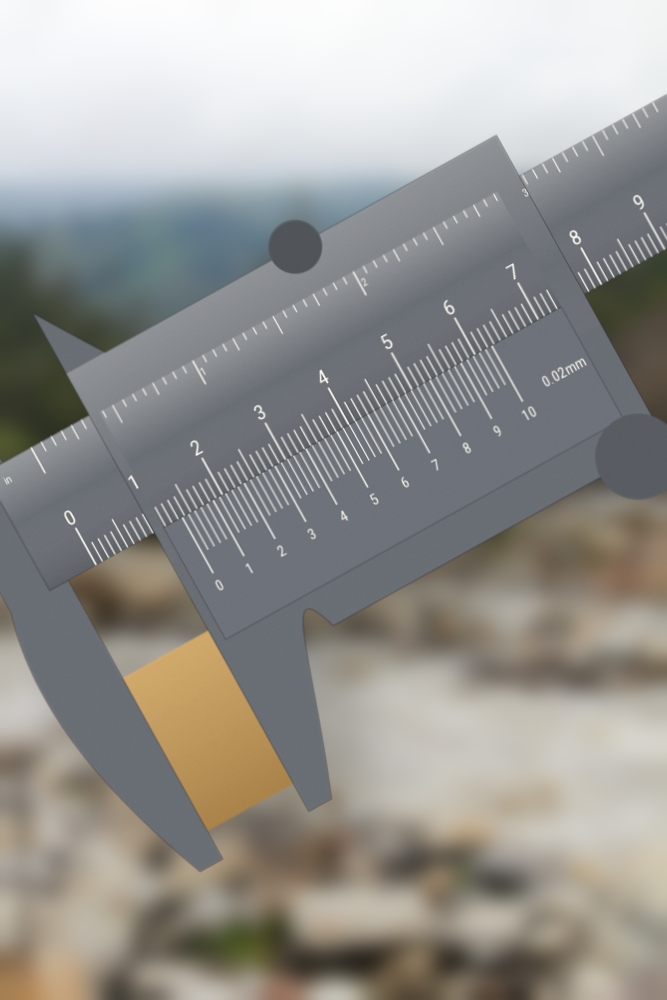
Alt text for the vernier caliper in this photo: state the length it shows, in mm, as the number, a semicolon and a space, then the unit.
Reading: 13.6; mm
